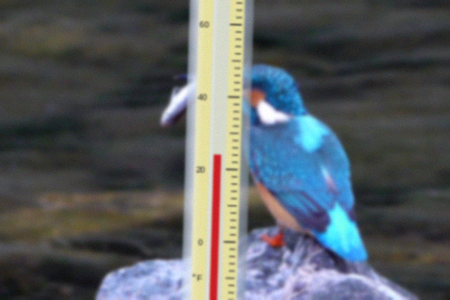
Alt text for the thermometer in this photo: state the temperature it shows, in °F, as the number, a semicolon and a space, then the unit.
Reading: 24; °F
